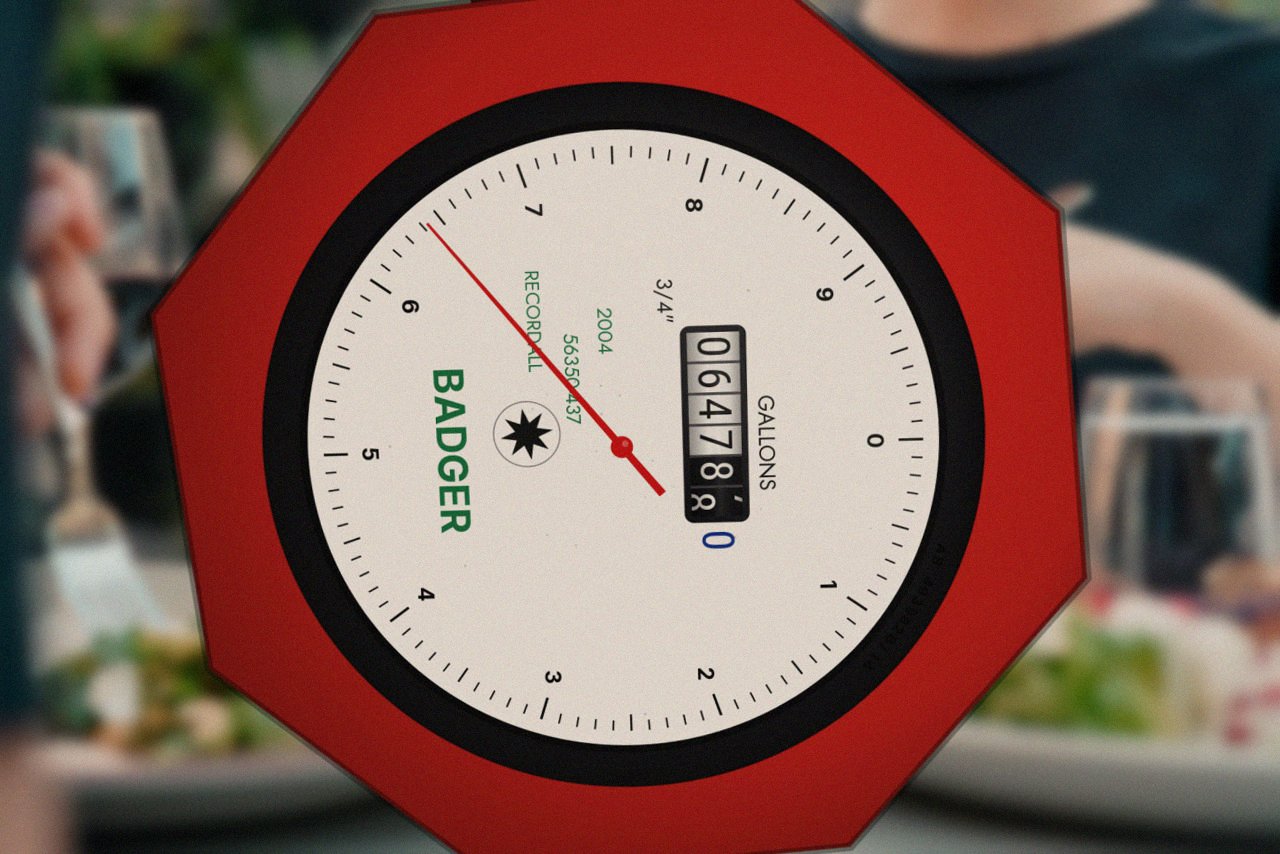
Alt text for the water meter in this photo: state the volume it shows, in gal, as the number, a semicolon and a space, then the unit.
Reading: 647876.4; gal
